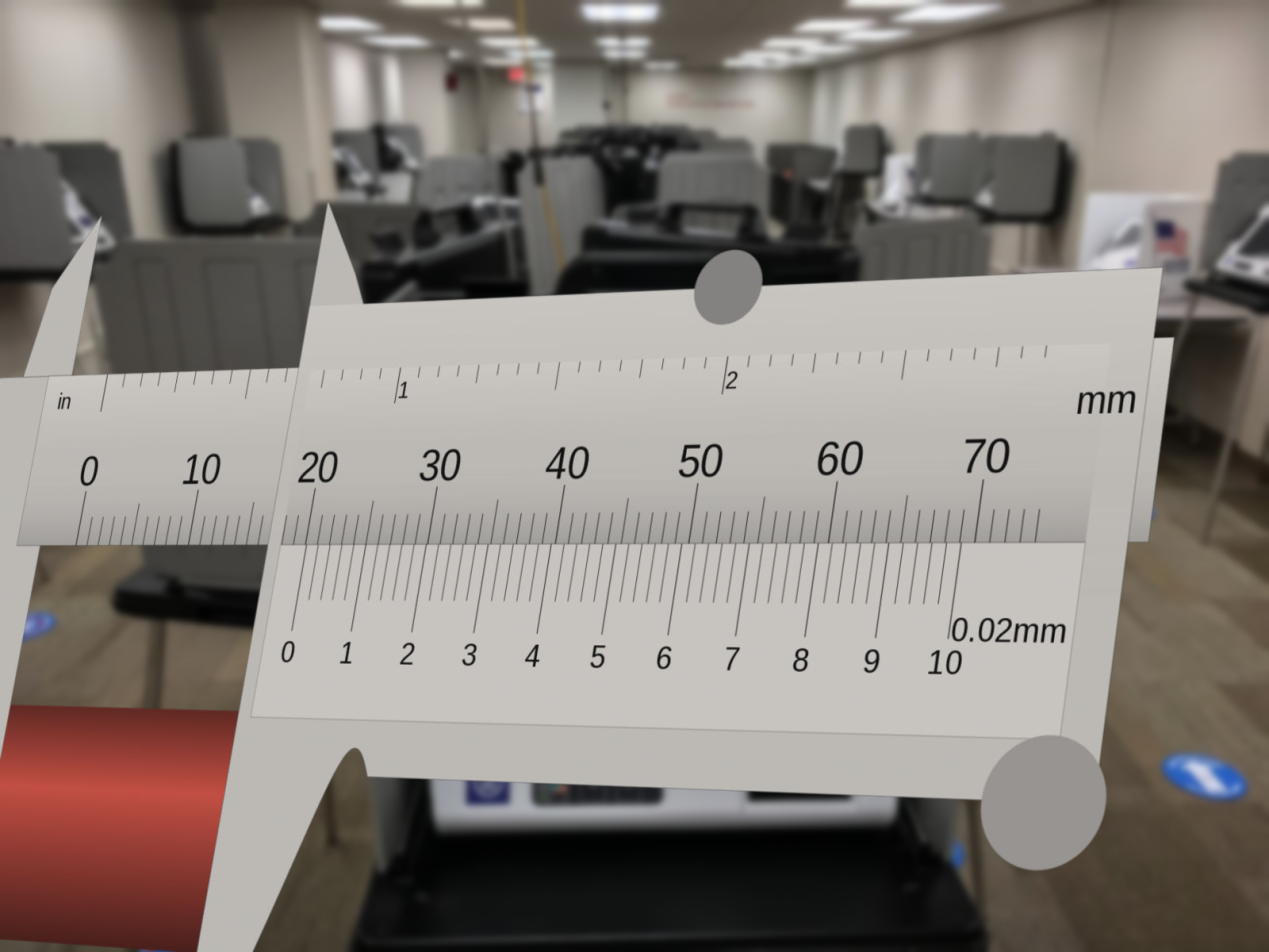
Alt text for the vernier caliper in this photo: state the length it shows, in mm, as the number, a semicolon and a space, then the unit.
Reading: 20.1; mm
